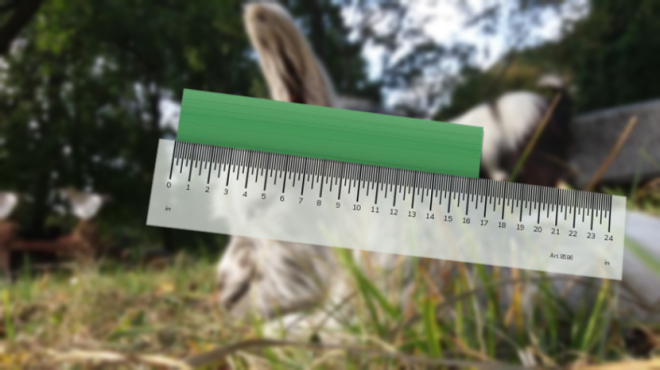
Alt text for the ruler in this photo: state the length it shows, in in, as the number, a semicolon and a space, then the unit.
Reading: 16.5; in
